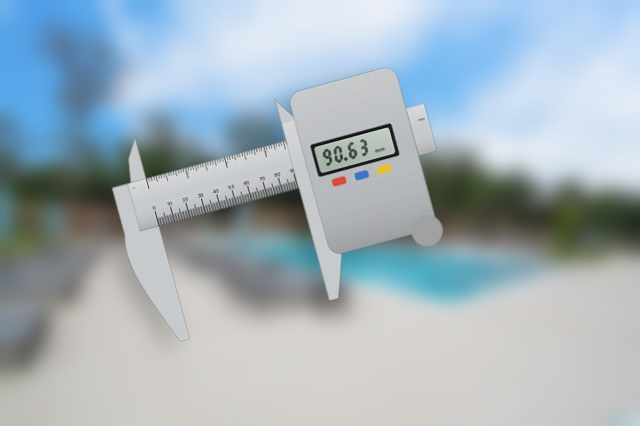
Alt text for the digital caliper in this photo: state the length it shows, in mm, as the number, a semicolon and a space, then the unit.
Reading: 90.63; mm
